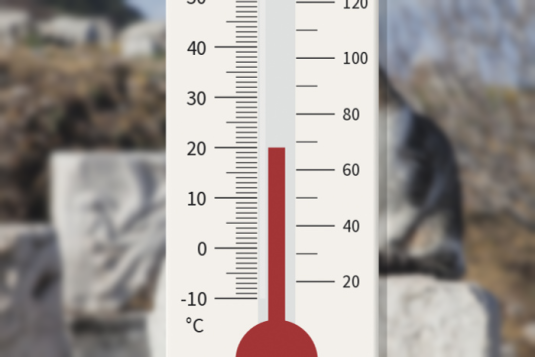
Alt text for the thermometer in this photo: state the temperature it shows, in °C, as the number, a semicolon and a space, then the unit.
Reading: 20; °C
